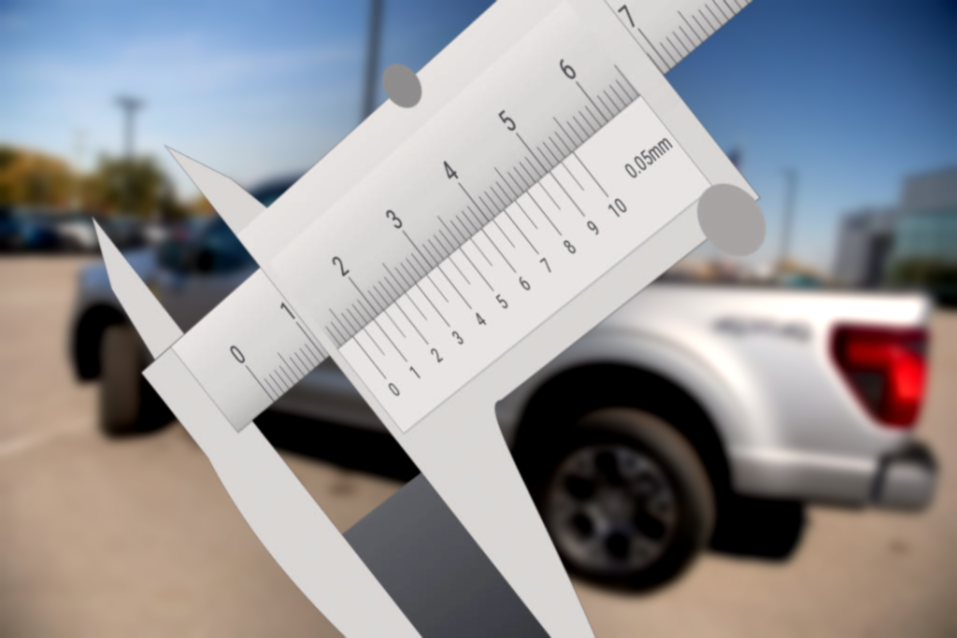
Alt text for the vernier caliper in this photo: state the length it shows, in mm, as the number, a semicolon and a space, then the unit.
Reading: 15.2; mm
